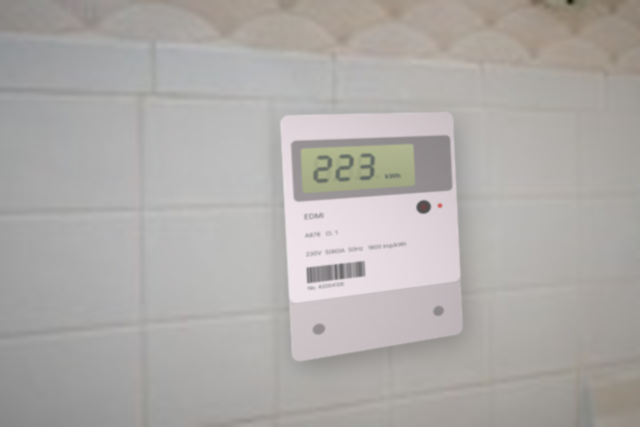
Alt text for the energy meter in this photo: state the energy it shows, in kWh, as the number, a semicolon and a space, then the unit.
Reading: 223; kWh
